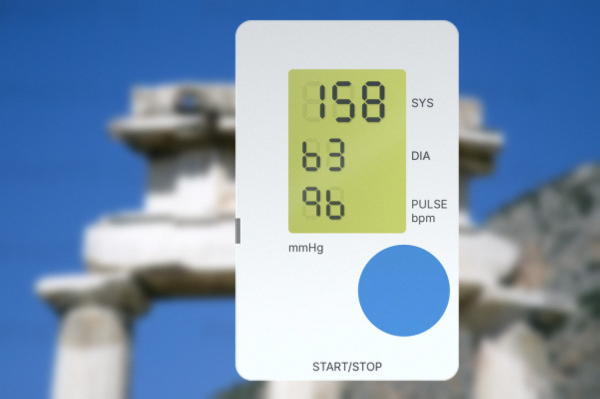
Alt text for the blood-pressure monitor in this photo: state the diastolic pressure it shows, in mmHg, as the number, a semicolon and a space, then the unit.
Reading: 63; mmHg
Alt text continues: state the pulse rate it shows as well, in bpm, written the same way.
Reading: 96; bpm
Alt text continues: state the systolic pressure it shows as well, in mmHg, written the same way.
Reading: 158; mmHg
